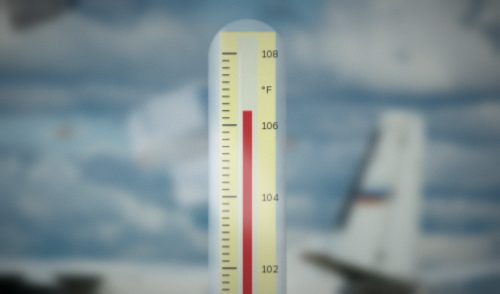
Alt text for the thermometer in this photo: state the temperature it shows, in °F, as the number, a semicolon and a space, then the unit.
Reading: 106.4; °F
